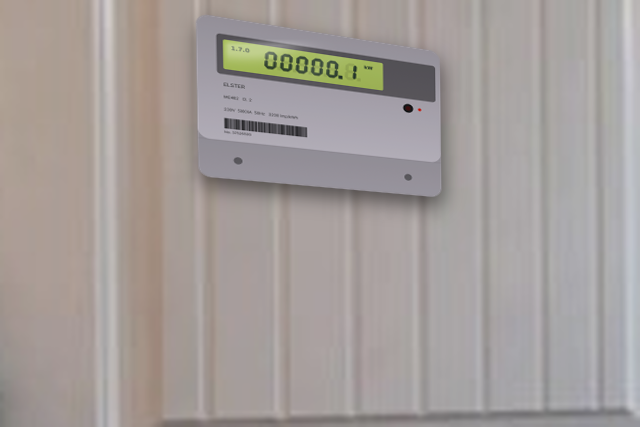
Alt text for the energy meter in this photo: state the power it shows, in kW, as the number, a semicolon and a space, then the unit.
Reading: 0.1; kW
